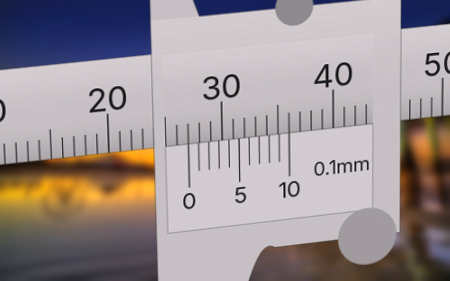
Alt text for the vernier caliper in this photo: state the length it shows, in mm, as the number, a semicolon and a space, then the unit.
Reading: 27.0; mm
